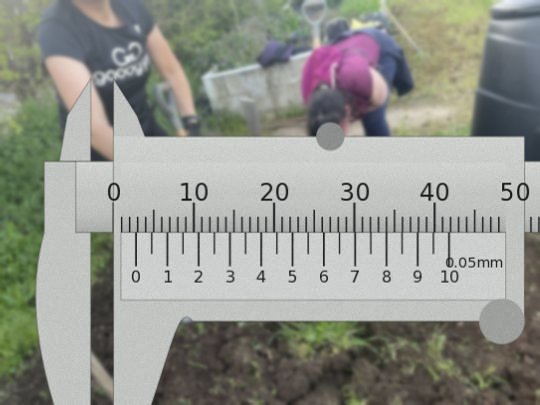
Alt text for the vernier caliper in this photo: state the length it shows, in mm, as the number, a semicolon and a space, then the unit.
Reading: 2.8; mm
